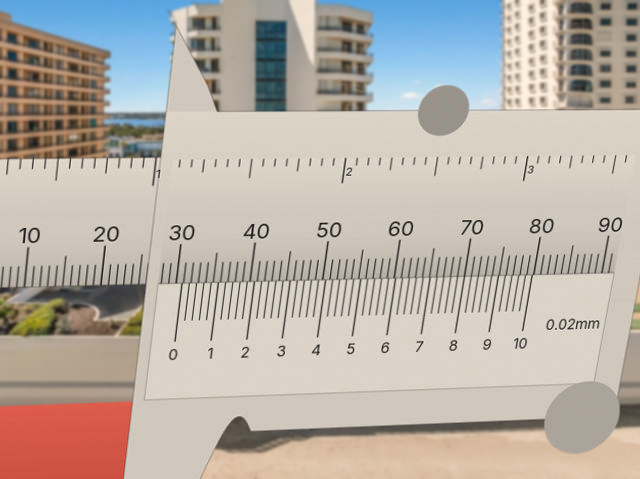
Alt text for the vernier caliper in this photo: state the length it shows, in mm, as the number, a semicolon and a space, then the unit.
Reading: 30.8; mm
